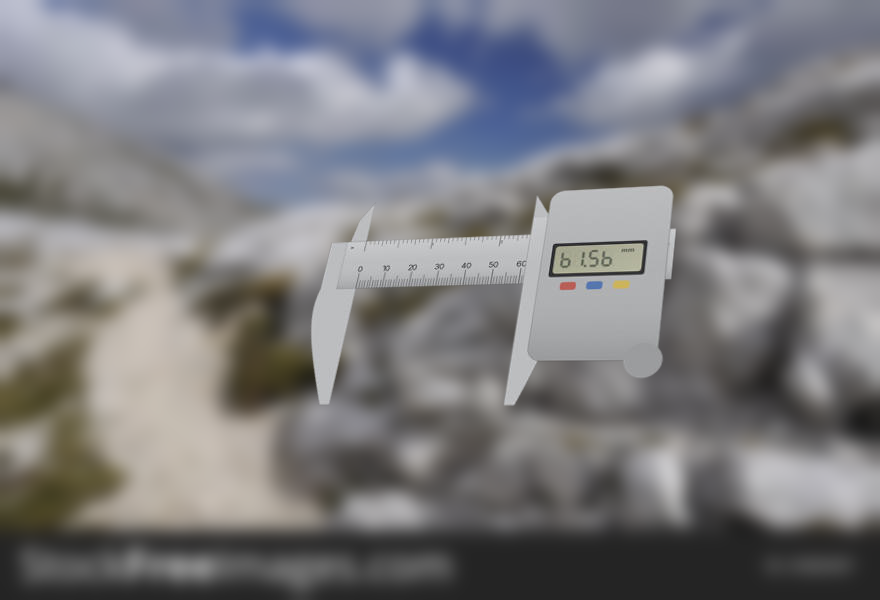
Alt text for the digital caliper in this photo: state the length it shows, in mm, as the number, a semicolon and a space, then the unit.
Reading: 61.56; mm
